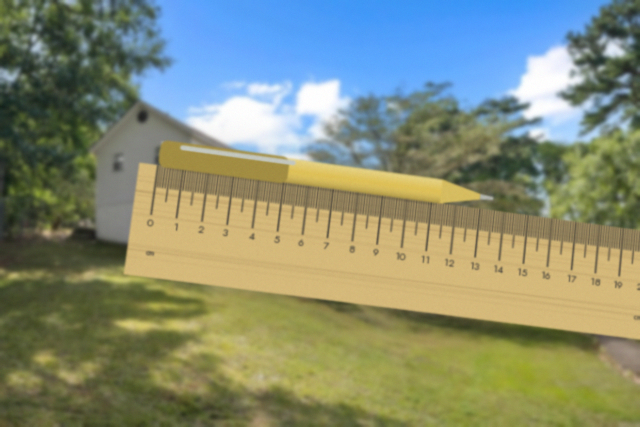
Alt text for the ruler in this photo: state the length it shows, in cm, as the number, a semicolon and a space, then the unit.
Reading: 13.5; cm
